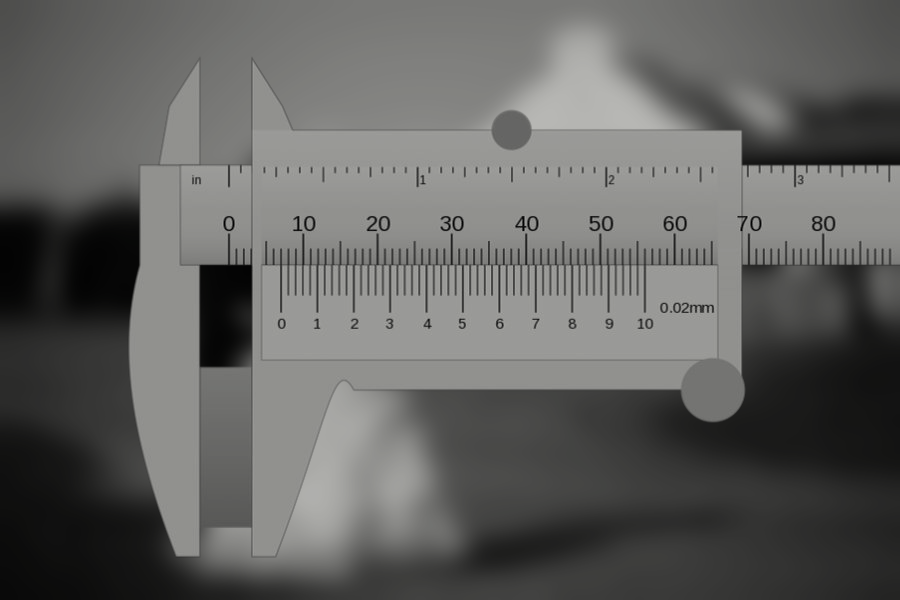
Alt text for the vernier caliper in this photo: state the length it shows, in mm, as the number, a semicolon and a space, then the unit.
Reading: 7.0; mm
